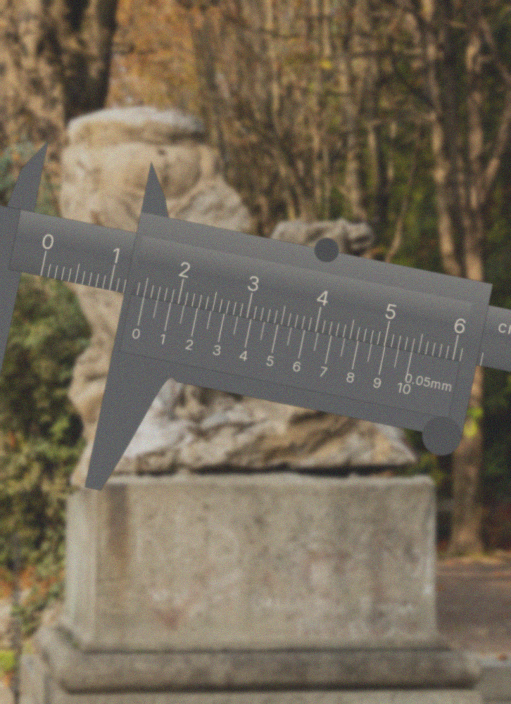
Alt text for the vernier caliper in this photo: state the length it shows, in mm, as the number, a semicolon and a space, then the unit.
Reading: 15.0; mm
